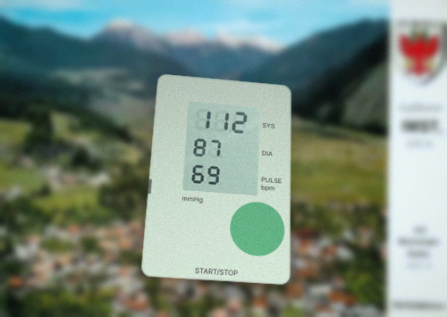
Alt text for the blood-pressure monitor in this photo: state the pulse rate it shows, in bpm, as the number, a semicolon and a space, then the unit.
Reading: 69; bpm
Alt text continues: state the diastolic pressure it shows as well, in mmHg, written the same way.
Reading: 87; mmHg
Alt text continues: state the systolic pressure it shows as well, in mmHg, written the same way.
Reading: 112; mmHg
